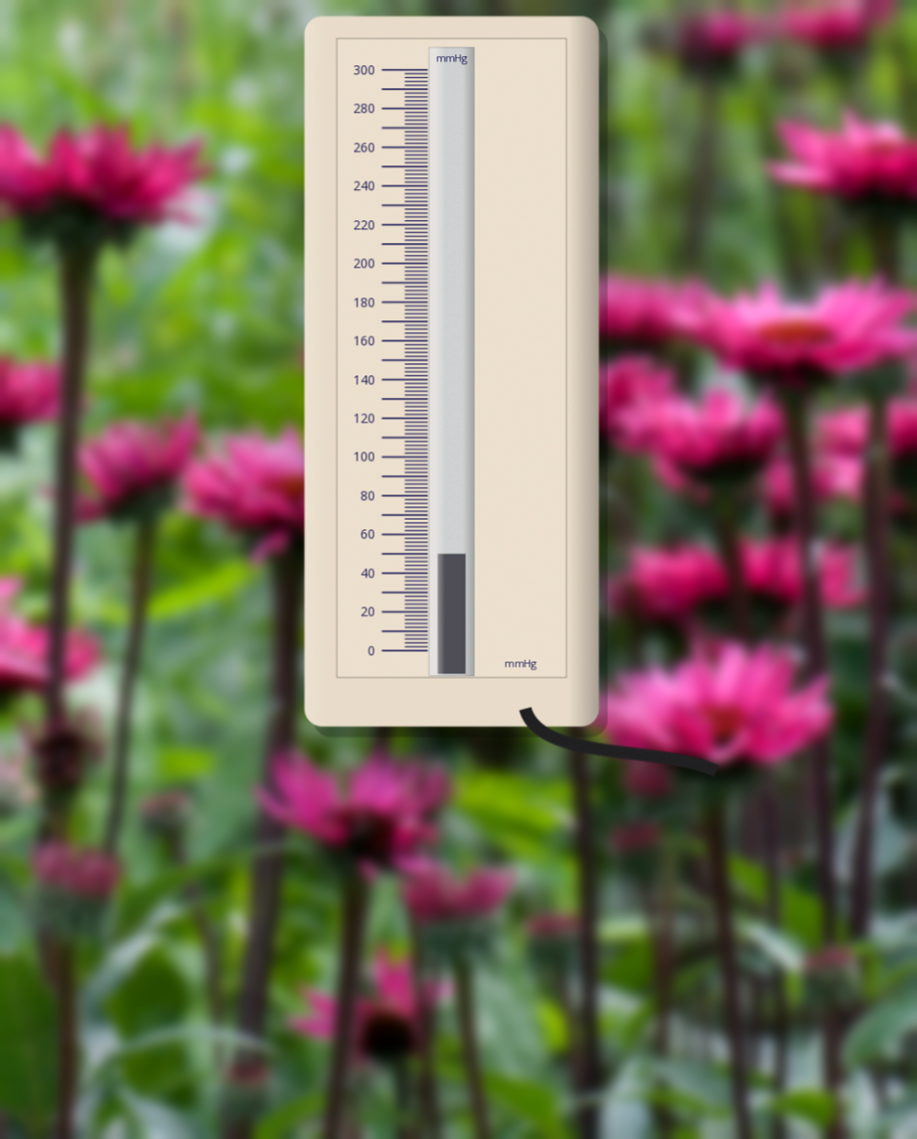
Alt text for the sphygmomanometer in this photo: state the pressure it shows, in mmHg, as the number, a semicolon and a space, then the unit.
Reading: 50; mmHg
